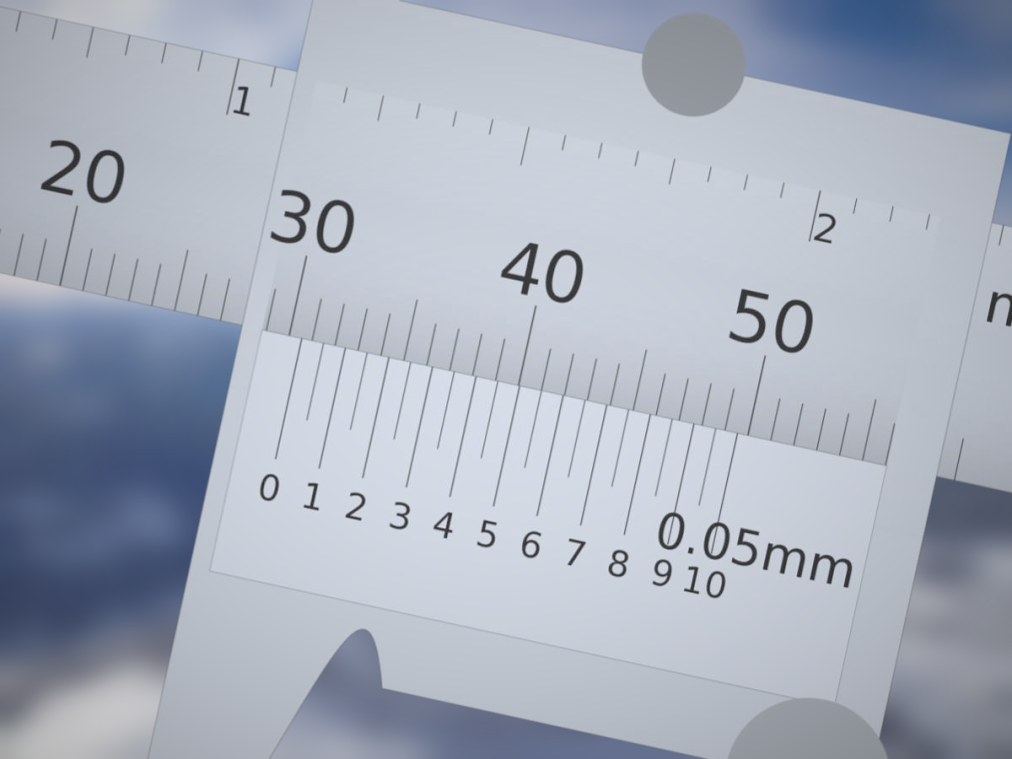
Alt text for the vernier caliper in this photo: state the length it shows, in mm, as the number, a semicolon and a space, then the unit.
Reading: 30.55; mm
